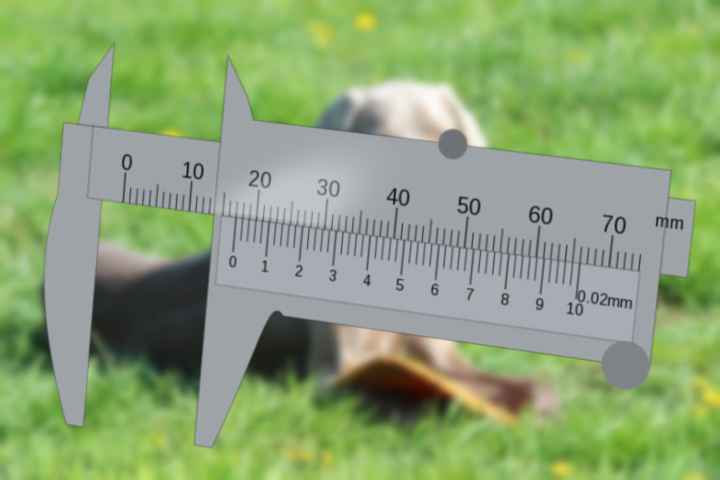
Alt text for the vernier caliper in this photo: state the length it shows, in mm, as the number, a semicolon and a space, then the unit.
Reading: 17.0; mm
